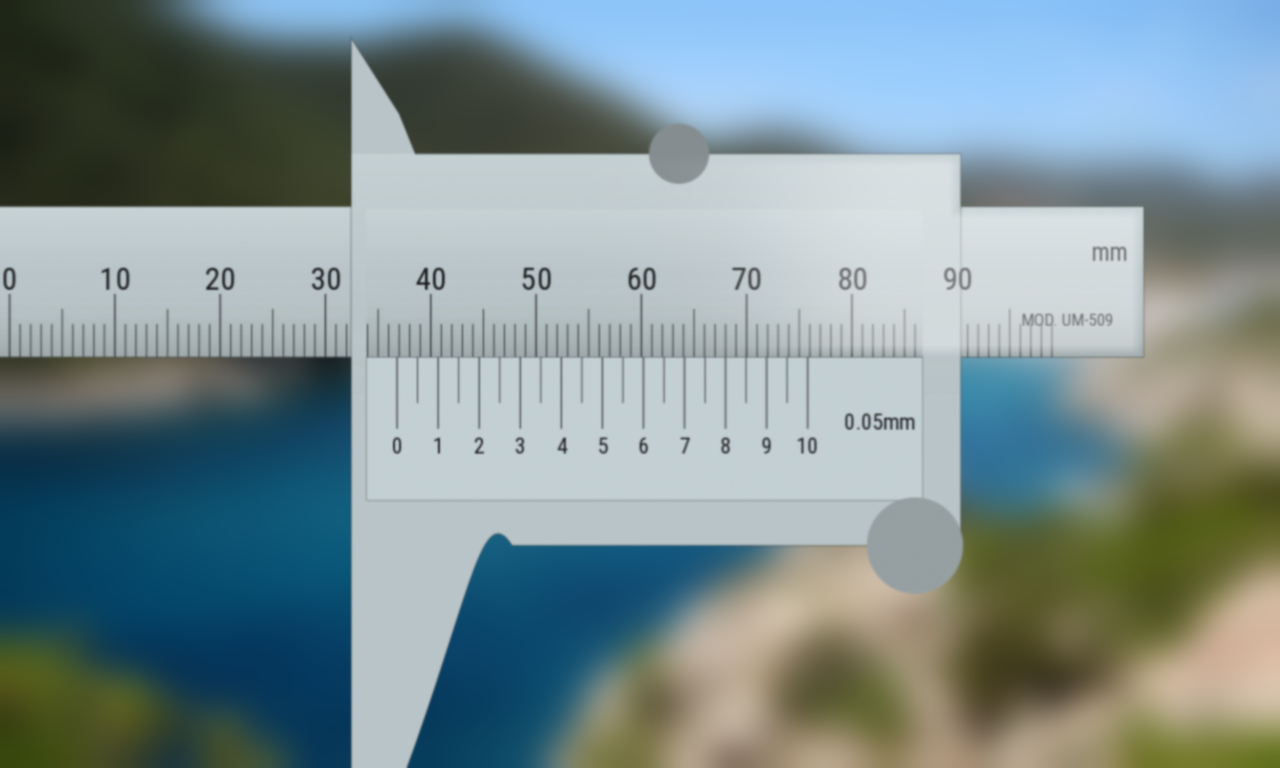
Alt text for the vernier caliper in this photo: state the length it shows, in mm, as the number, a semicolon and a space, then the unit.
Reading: 36.8; mm
